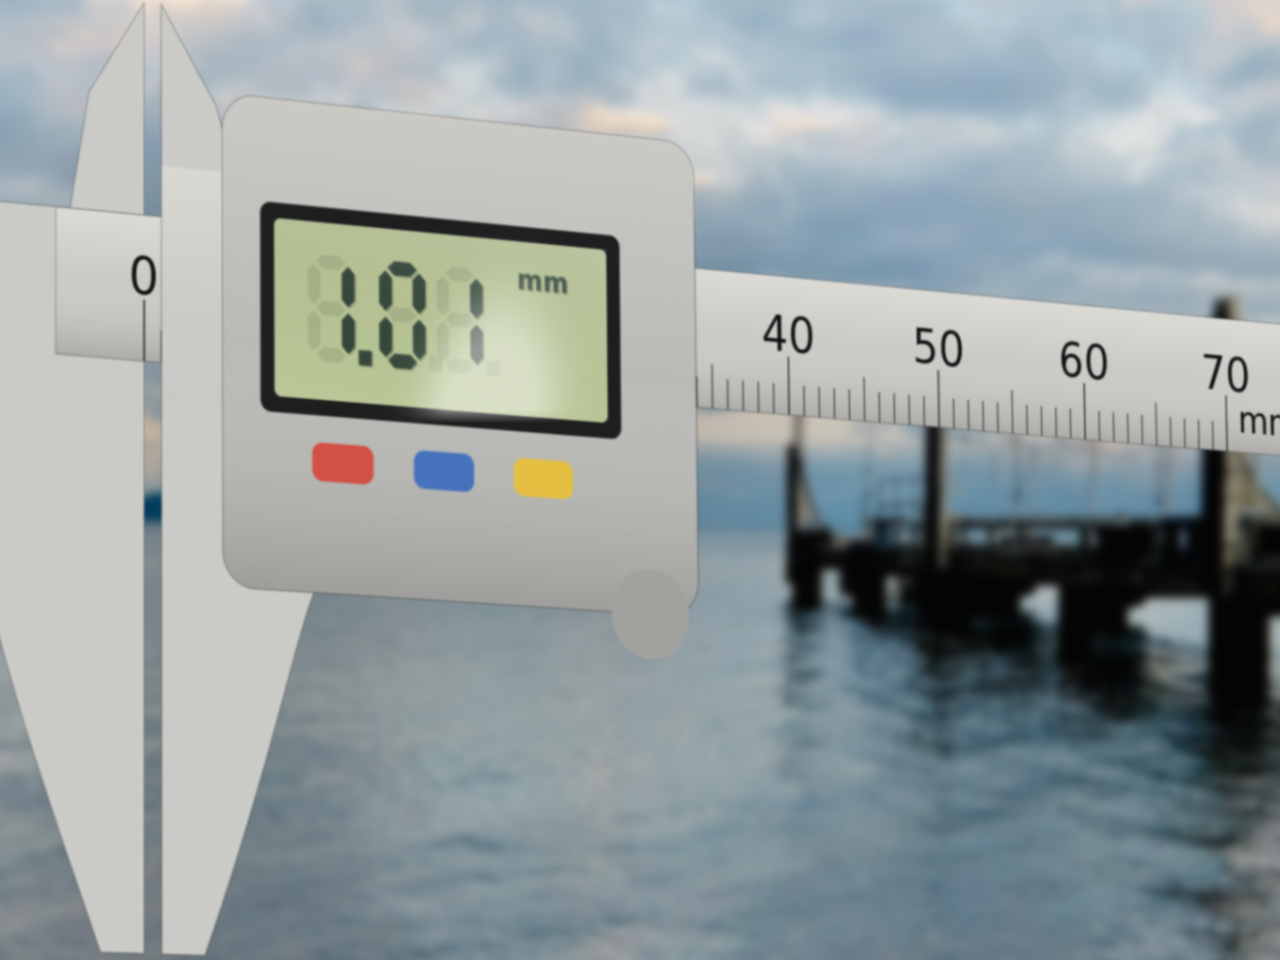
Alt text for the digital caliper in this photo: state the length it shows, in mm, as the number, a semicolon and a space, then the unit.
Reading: 1.01; mm
